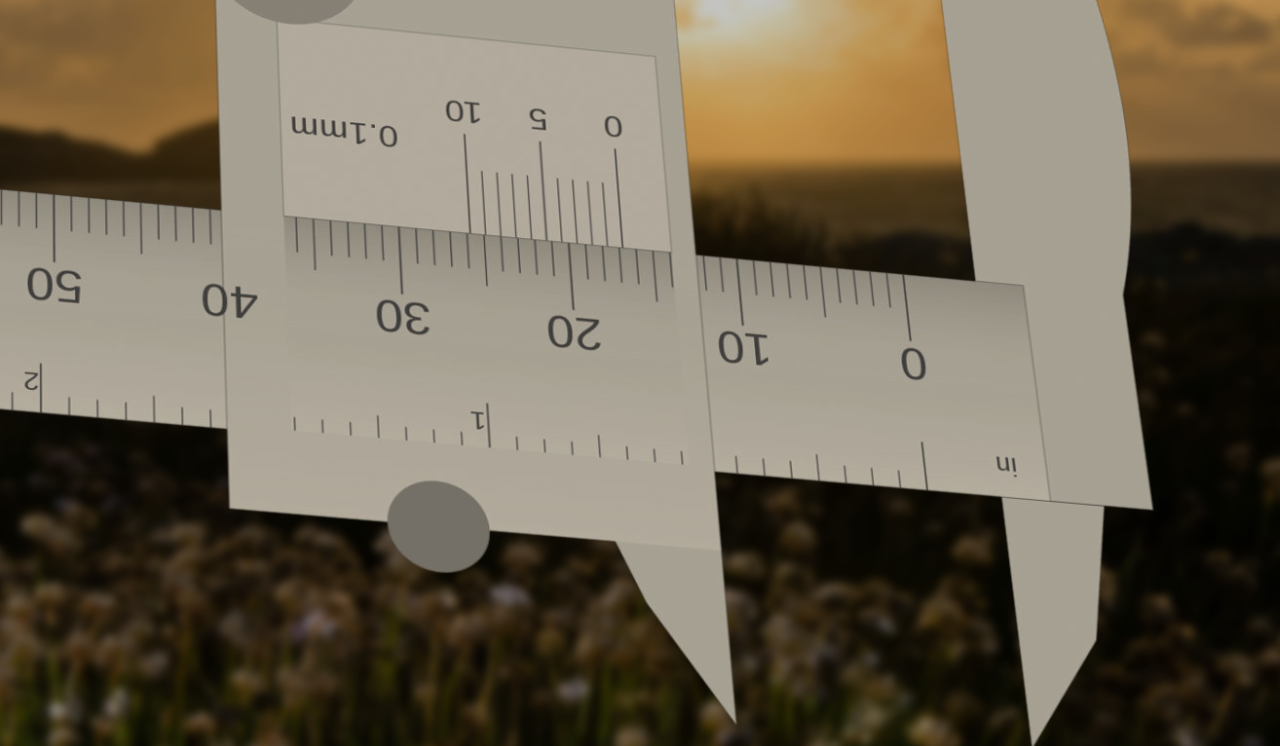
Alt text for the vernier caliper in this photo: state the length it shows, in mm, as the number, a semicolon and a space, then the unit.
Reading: 16.8; mm
